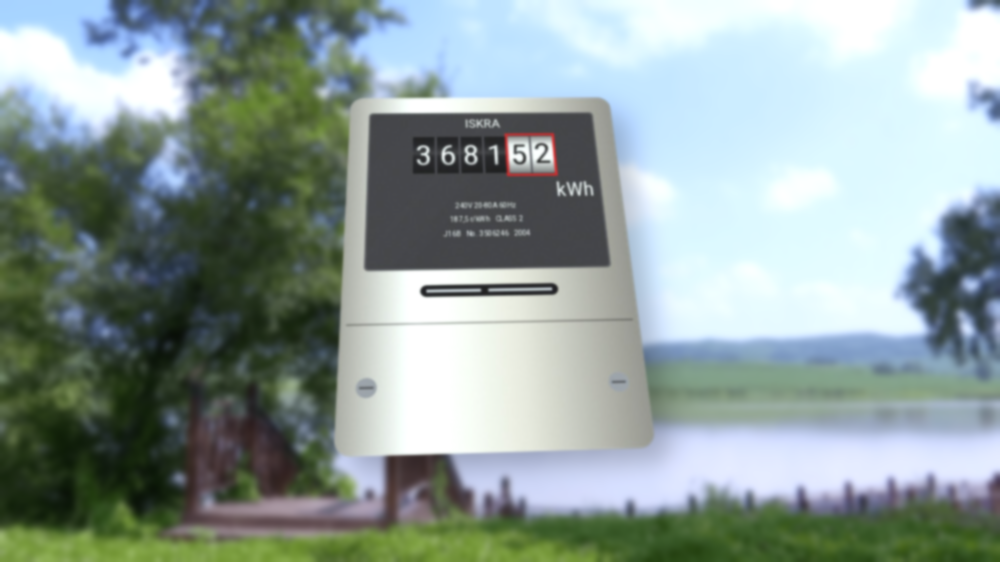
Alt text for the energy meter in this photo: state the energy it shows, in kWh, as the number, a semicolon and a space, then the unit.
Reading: 3681.52; kWh
